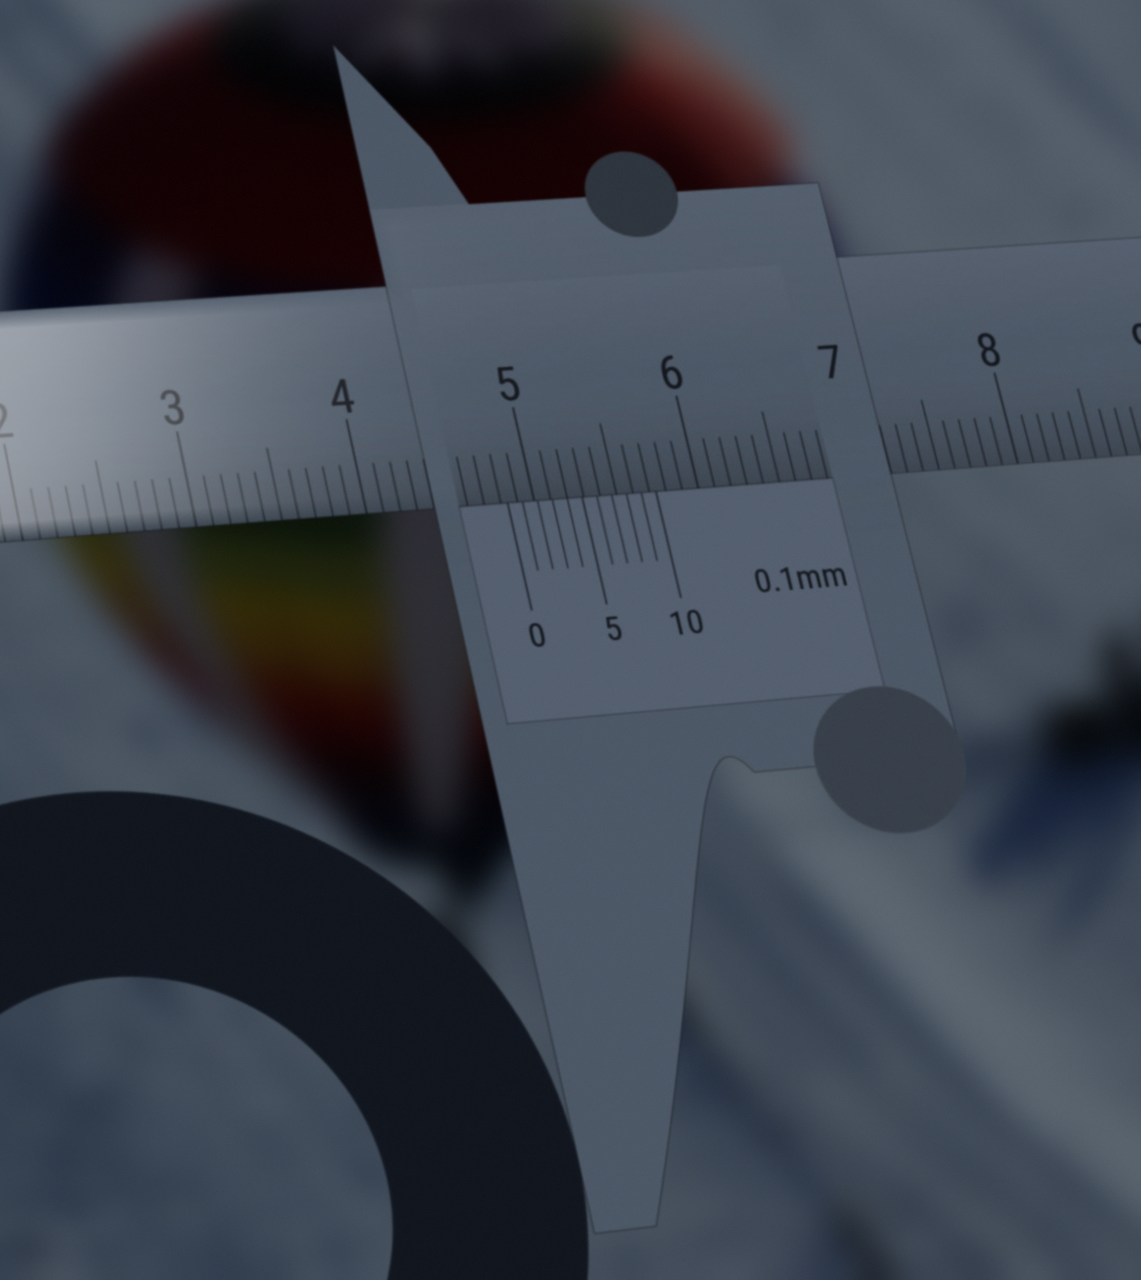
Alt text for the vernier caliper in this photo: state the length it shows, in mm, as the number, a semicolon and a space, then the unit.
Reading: 48.4; mm
